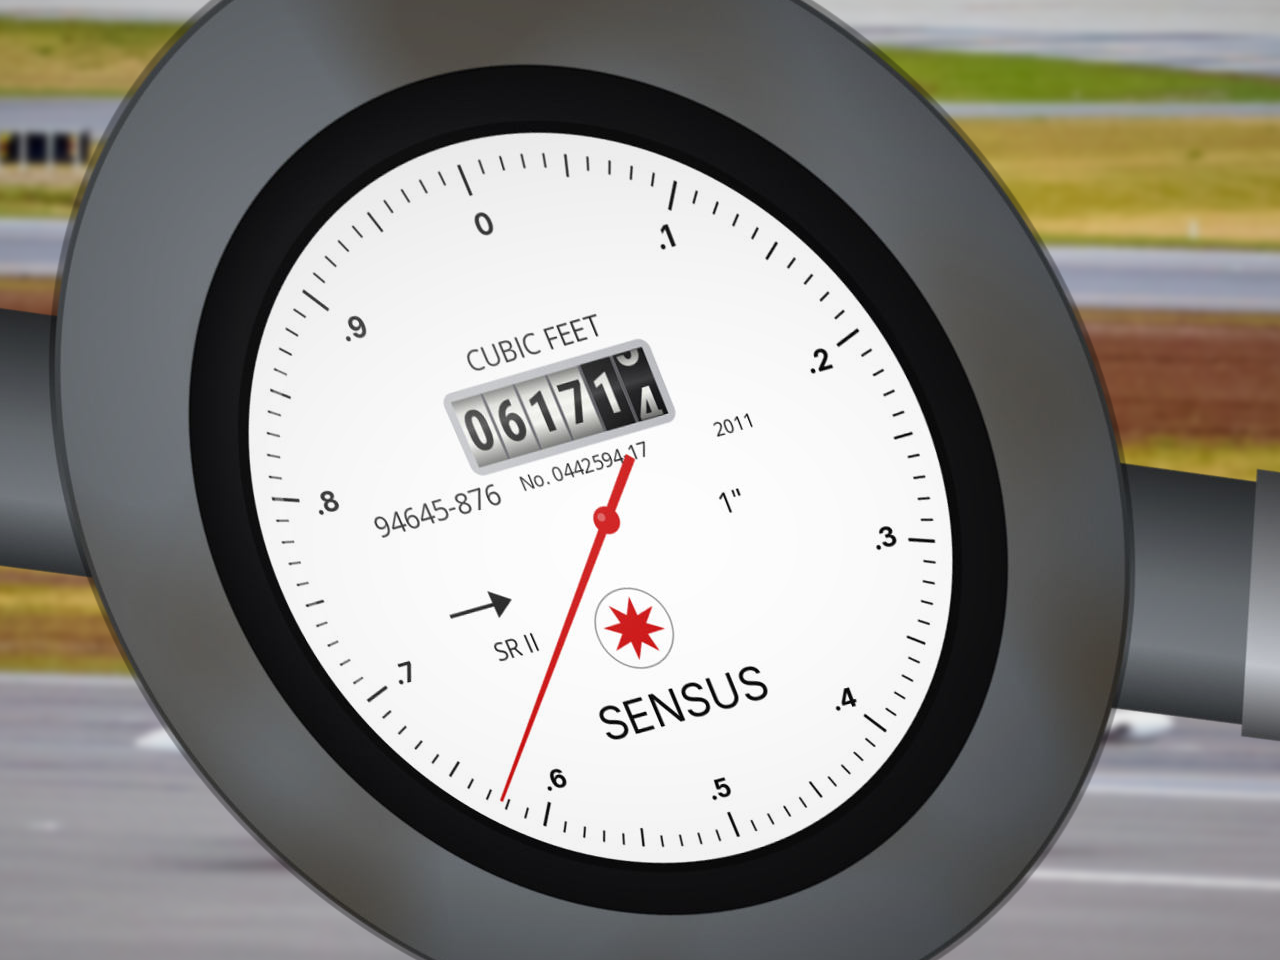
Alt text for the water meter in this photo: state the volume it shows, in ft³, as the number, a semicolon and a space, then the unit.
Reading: 61713.62; ft³
